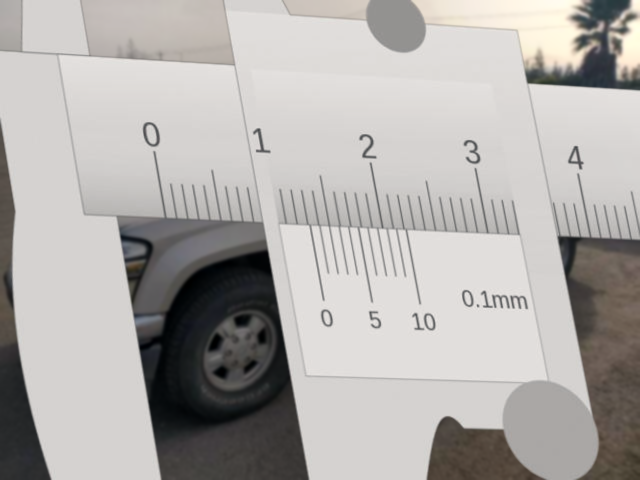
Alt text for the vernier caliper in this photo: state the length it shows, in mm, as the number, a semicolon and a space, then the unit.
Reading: 13.2; mm
